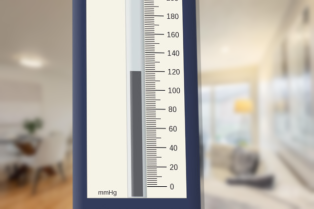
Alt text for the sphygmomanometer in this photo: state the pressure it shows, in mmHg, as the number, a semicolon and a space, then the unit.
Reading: 120; mmHg
